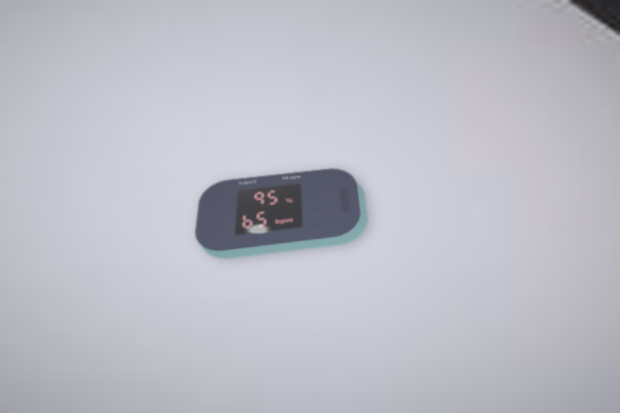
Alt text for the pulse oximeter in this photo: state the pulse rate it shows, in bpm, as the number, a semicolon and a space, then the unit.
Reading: 65; bpm
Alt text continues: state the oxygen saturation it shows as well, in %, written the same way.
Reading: 95; %
